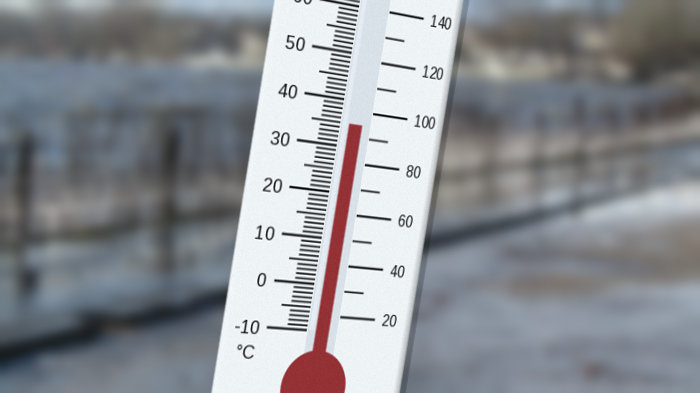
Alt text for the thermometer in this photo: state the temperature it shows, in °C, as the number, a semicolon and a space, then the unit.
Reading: 35; °C
